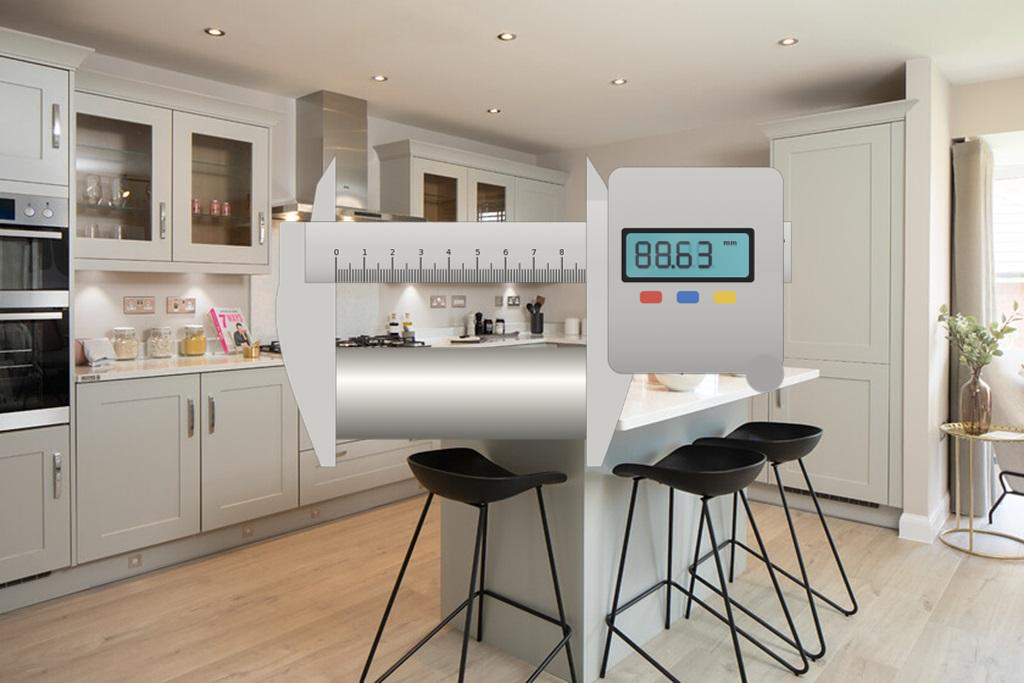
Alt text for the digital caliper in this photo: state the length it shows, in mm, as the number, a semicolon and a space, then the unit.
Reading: 88.63; mm
